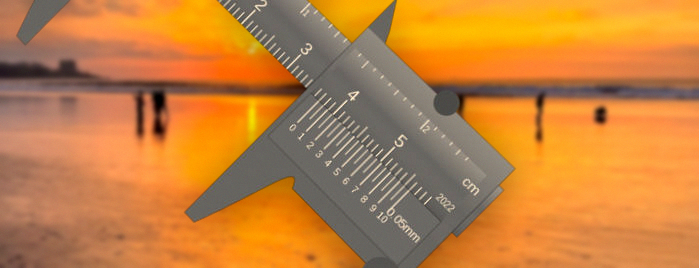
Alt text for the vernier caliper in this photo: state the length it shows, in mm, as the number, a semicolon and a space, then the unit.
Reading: 37.0; mm
